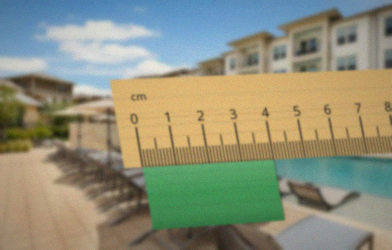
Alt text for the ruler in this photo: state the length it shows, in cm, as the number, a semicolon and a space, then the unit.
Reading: 4; cm
